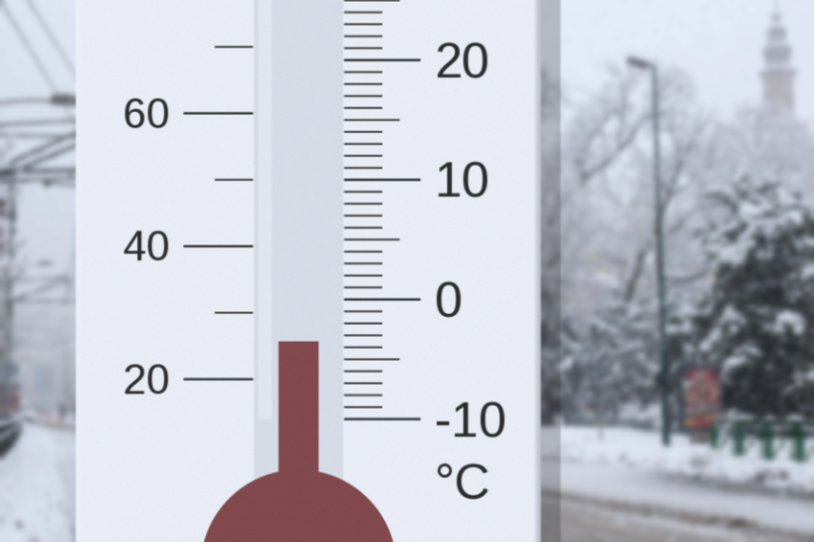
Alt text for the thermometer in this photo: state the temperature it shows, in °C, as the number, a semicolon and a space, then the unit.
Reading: -3.5; °C
